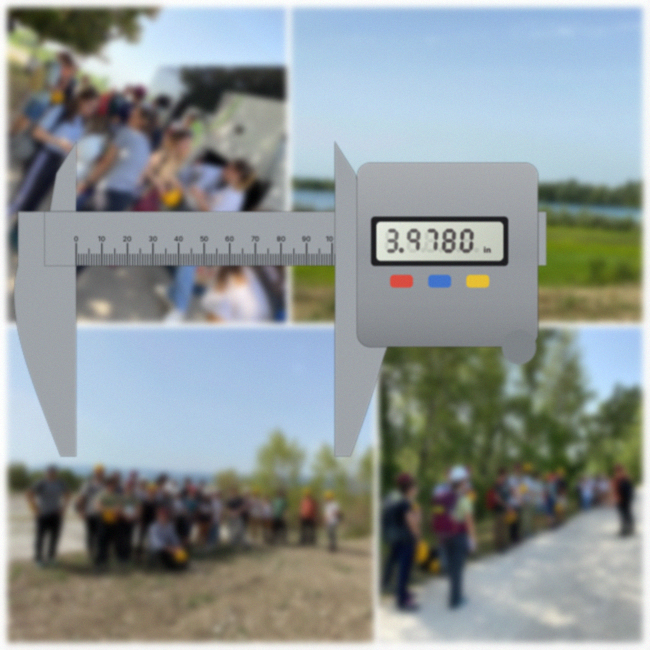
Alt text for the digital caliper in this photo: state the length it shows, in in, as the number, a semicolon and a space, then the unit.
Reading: 3.9780; in
